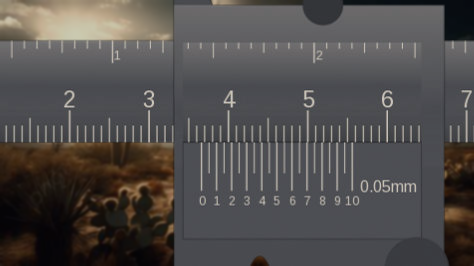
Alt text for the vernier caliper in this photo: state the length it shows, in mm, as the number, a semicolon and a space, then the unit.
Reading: 36.6; mm
